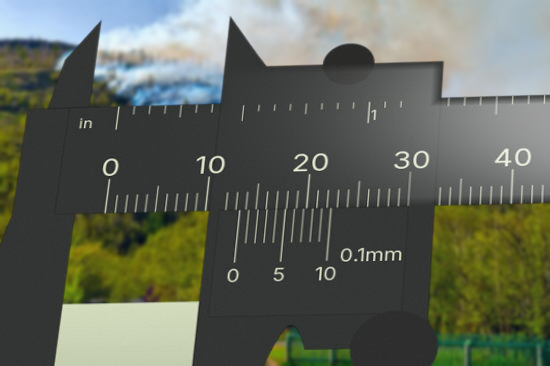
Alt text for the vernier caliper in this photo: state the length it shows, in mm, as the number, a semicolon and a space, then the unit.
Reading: 13.4; mm
